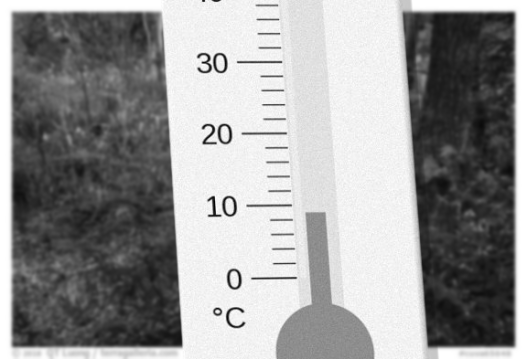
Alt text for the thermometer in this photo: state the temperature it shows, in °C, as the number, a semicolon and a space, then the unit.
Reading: 9; °C
